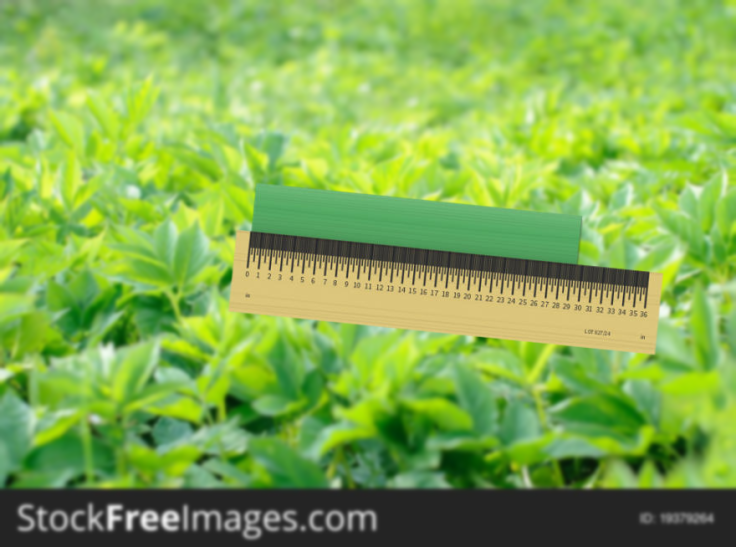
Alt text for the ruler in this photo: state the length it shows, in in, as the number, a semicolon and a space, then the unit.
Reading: 29.5; in
